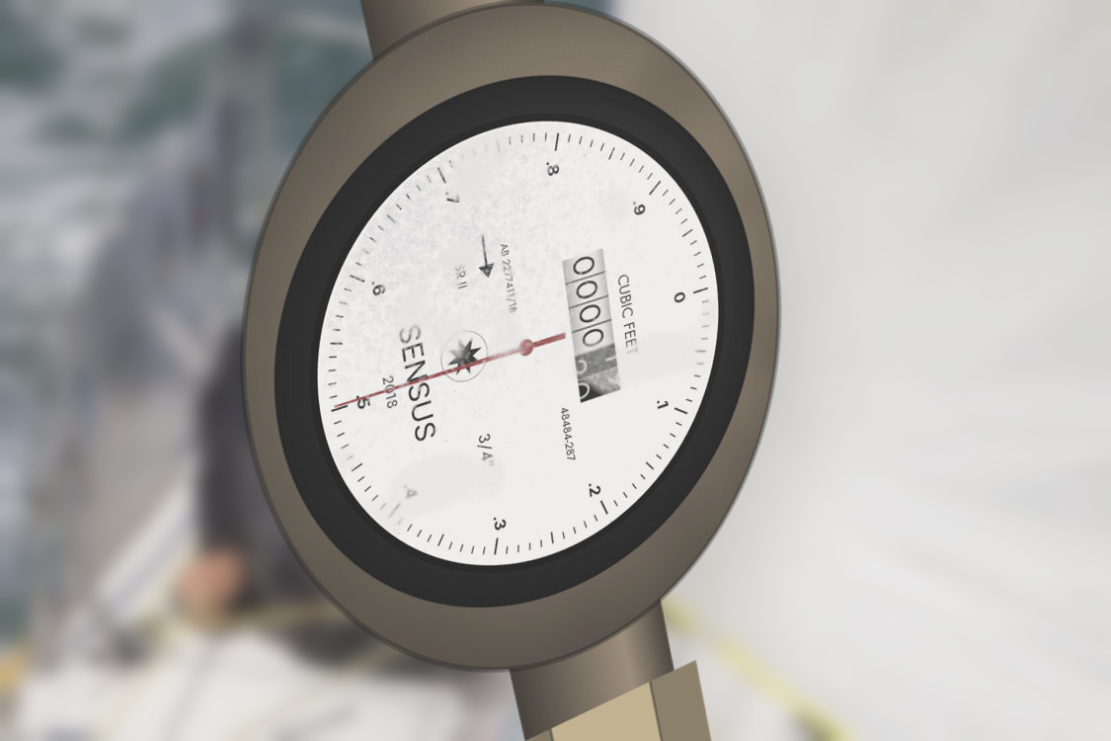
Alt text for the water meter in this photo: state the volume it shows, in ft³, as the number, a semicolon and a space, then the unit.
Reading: 19.50; ft³
